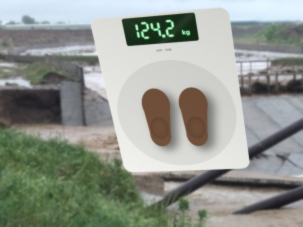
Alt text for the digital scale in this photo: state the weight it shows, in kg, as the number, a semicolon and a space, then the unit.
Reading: 124.2; kg
